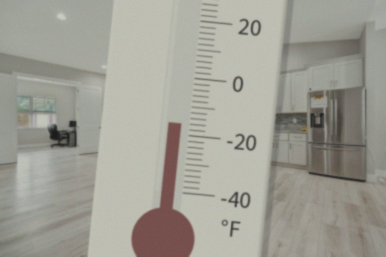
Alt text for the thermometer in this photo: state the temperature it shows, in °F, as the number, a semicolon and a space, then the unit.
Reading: -16; °F
